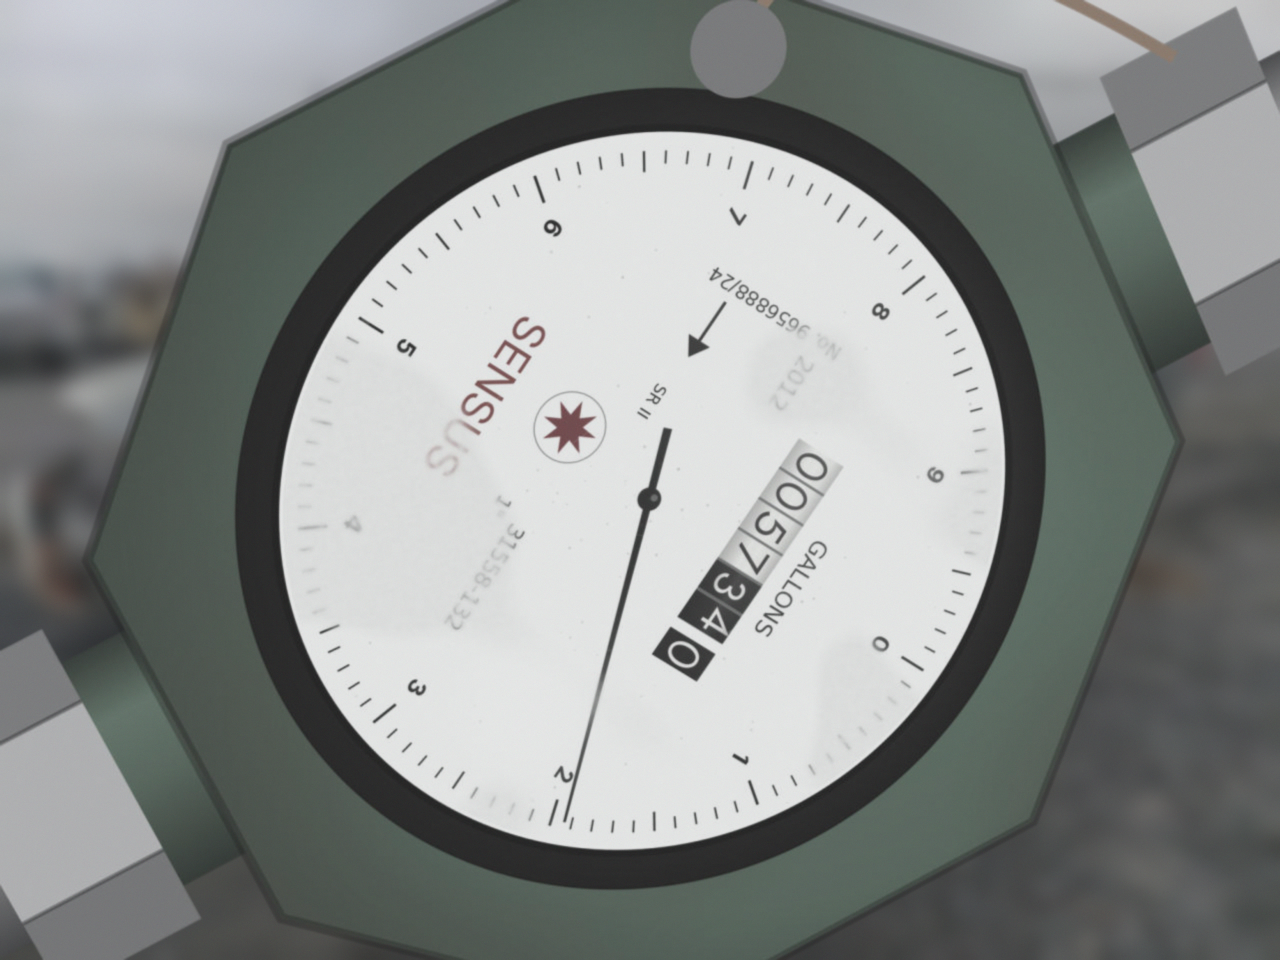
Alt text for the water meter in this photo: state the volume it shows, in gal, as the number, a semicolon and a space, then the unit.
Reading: 57341.9; gal
